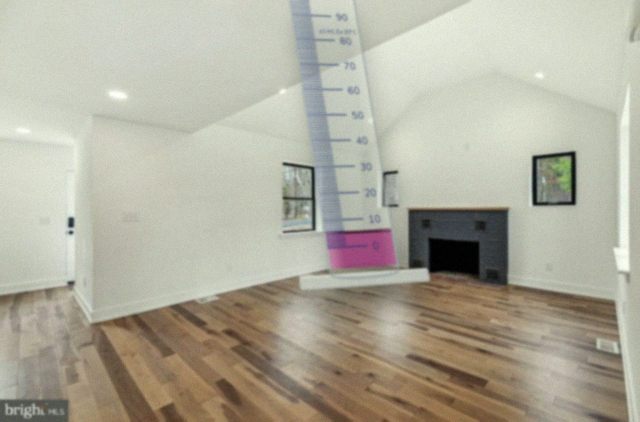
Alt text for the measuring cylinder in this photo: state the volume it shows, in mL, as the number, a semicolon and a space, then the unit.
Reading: 5; mL
